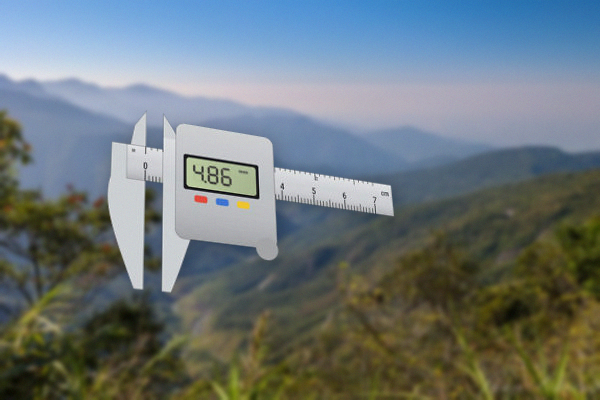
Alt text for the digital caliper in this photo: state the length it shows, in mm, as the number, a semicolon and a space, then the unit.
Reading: 4.86; mm
